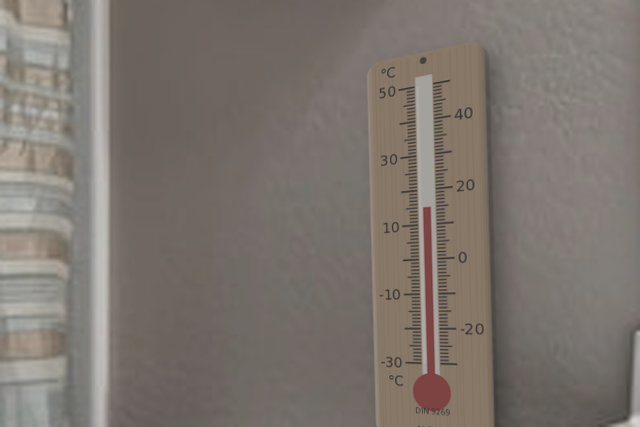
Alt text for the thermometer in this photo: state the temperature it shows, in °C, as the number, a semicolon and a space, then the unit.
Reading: 15; °C
